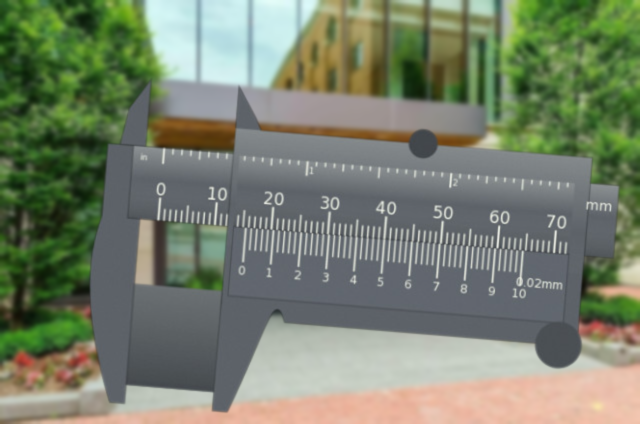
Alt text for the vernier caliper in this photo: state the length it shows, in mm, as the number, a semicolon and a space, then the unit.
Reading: 15.5; mm
